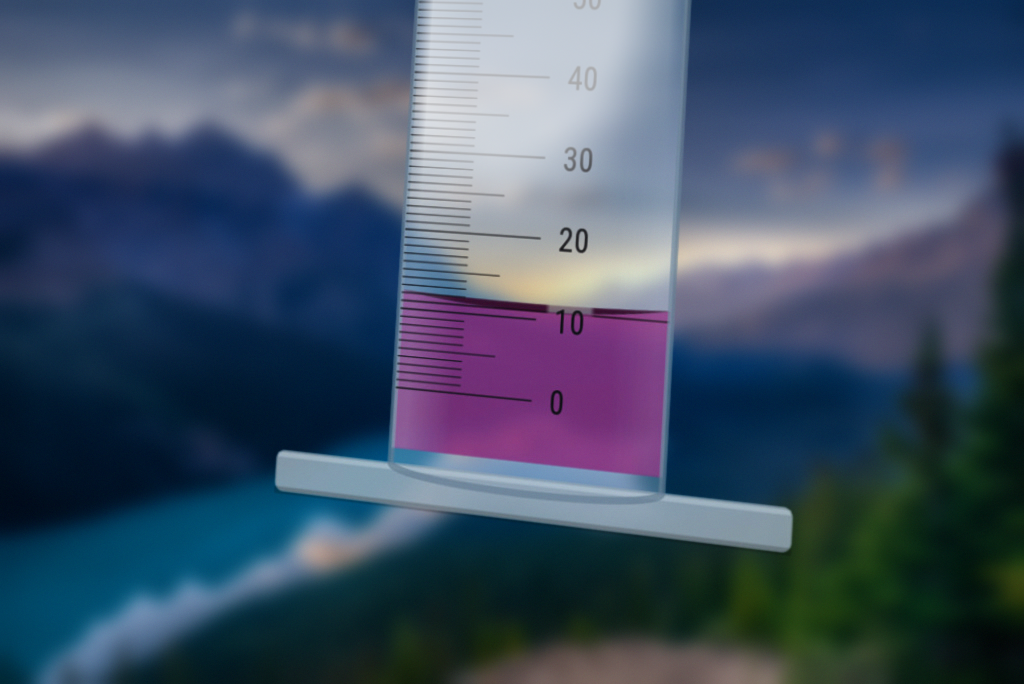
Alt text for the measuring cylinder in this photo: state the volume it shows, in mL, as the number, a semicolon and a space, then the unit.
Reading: 11; mL
